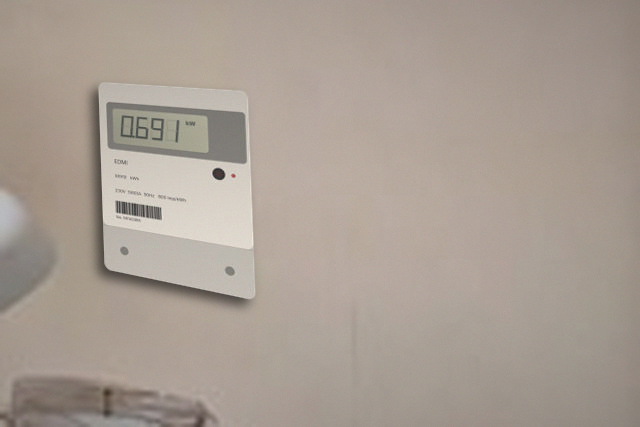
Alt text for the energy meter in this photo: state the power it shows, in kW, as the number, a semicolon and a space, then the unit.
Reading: 0.691; kW
